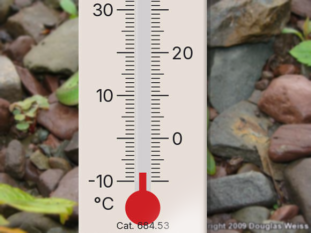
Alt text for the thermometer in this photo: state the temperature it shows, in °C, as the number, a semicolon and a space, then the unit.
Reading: -8; °C
